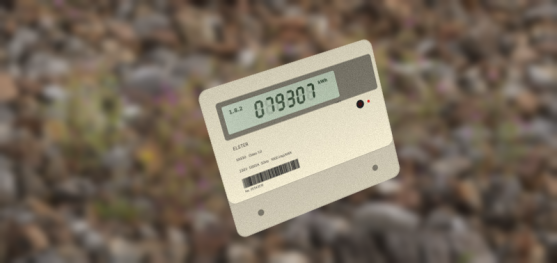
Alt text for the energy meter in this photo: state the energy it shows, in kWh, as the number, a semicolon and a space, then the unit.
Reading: 79307; kWh
